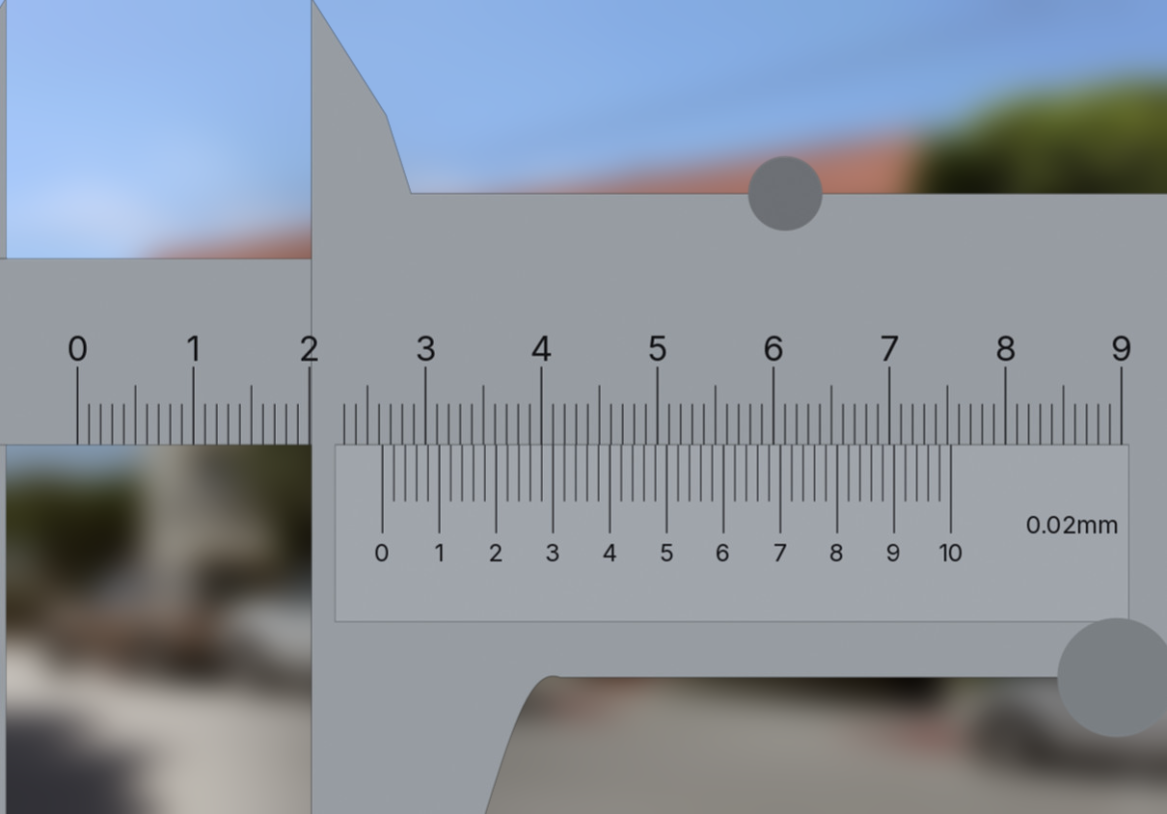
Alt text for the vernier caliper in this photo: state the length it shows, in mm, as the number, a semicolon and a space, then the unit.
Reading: 26.3; mm
